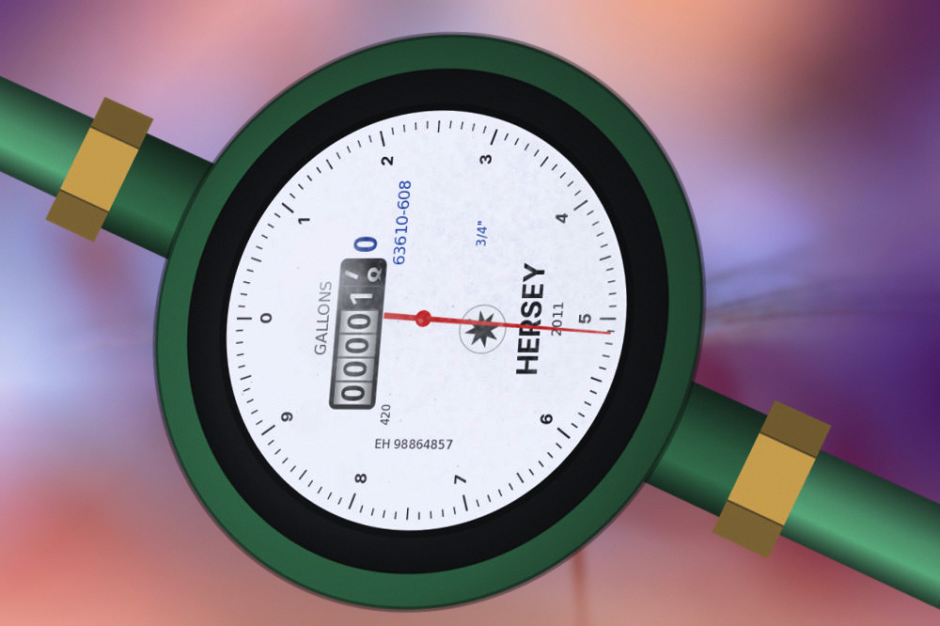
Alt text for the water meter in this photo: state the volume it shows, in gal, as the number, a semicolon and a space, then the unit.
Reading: 175.1; gal
